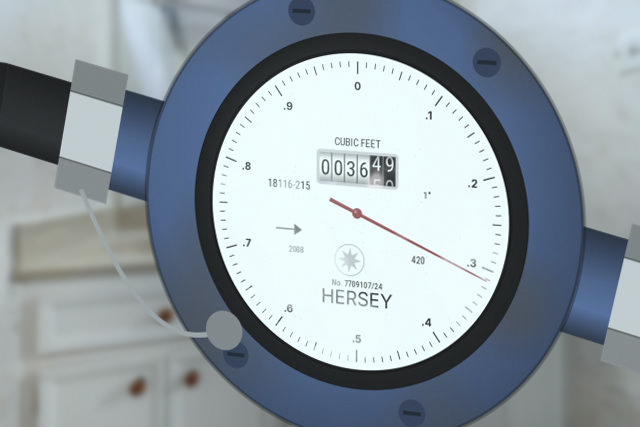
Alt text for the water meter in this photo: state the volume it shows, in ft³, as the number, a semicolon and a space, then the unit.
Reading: 3649.31; ft³
